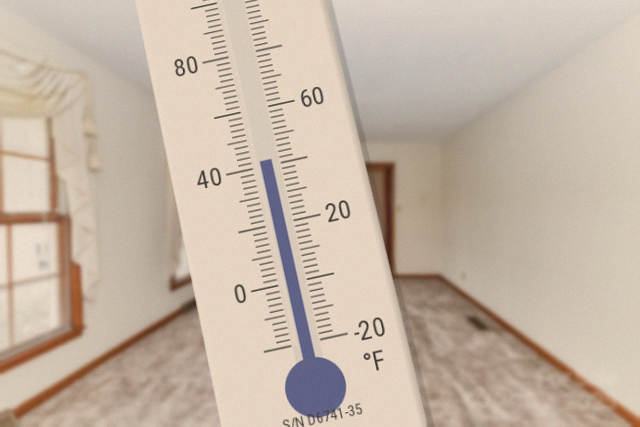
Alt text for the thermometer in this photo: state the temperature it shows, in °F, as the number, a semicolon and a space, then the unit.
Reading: 42; °F
